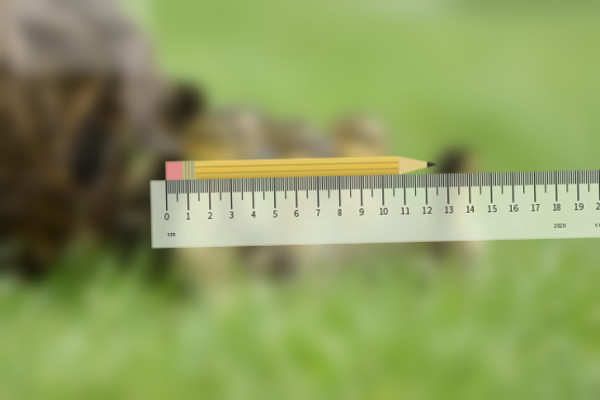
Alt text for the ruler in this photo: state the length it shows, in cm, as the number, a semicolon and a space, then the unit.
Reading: 12.5; cm
